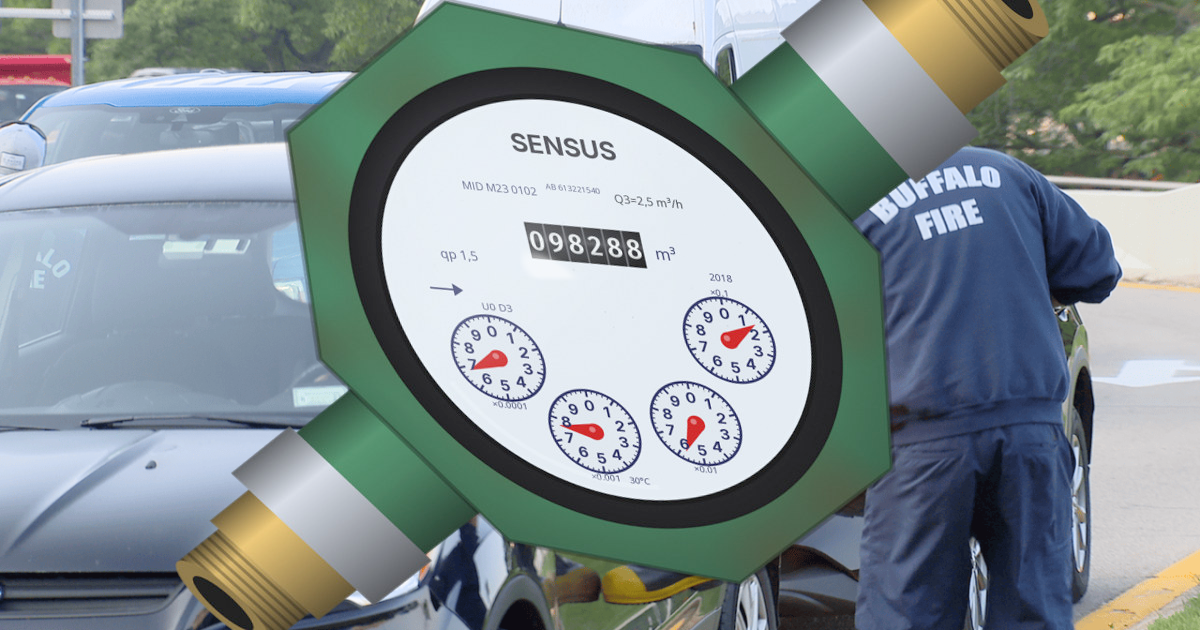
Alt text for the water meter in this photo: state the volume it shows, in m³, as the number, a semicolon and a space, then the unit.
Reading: 98288.1576; m³
